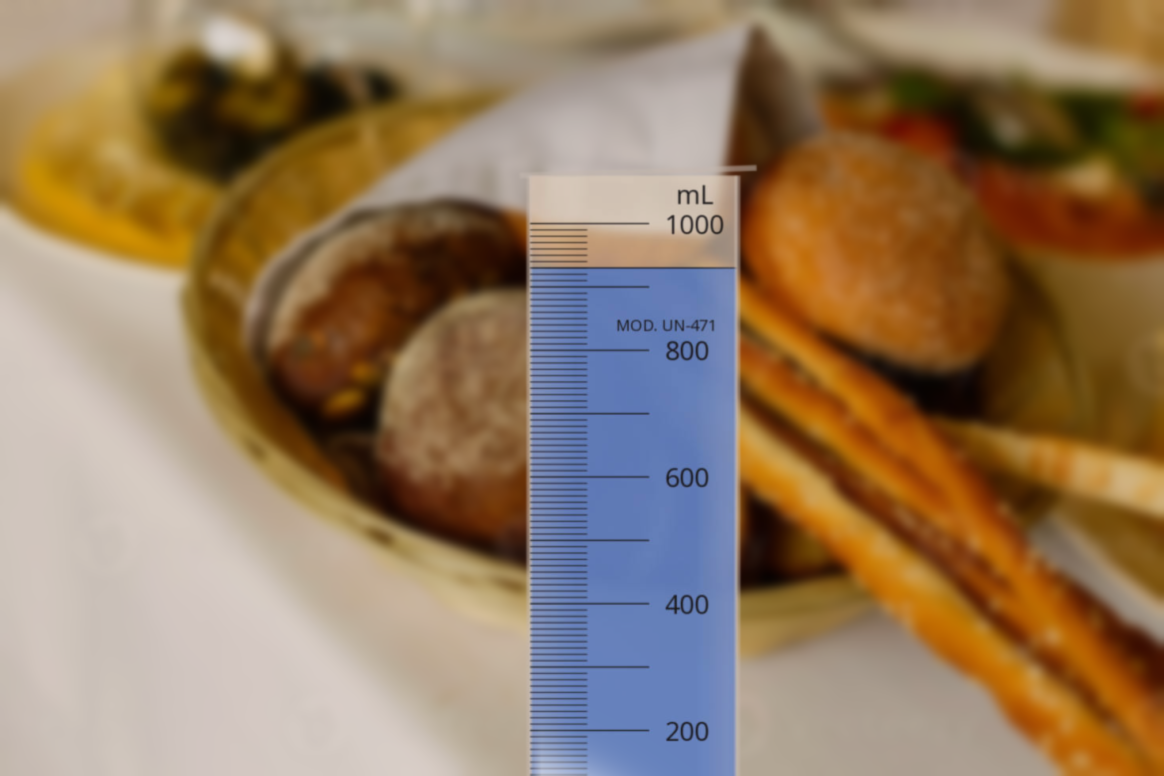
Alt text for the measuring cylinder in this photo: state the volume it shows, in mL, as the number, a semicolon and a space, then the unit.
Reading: 930; mL
